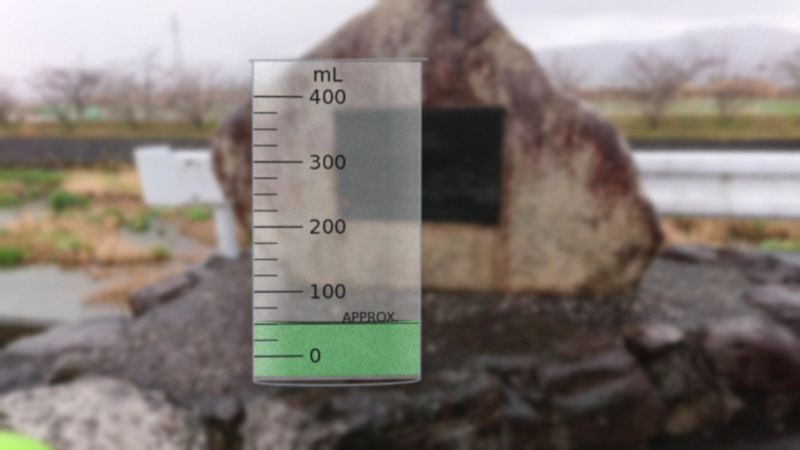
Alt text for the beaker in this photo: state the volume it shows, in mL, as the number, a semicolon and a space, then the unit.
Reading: 50; mL
